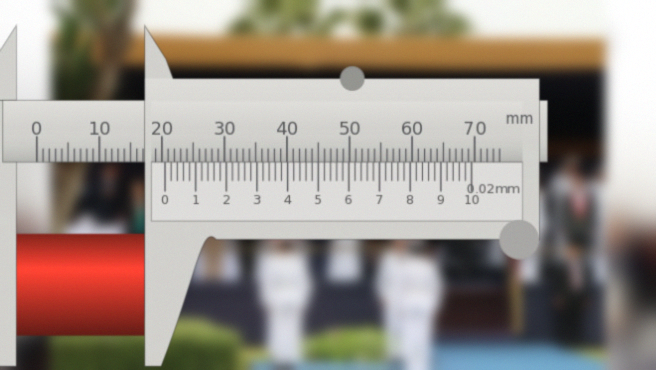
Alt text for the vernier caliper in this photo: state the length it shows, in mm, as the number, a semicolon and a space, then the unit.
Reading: 20.5; mm
